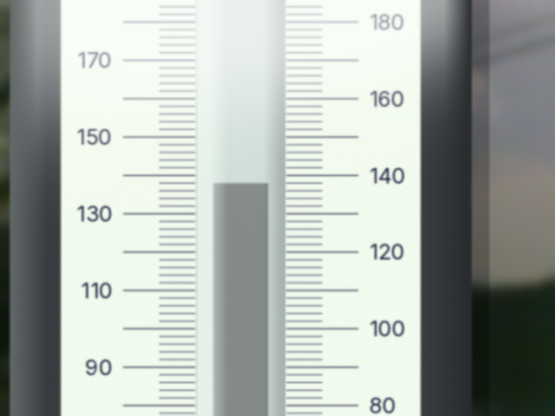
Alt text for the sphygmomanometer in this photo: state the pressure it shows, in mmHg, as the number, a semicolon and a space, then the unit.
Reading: 138; mmHg
